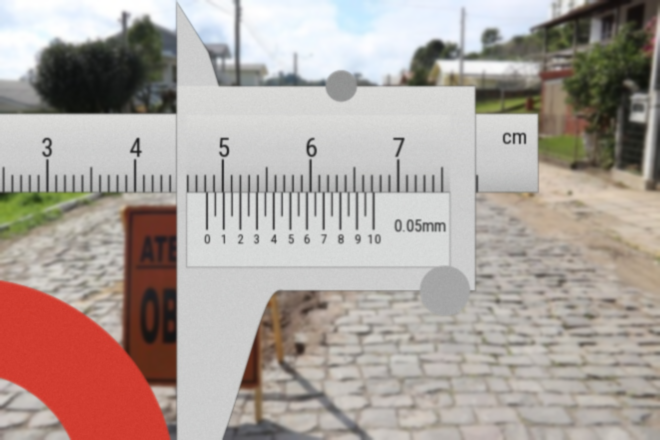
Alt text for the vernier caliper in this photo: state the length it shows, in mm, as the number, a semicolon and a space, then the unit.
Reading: 48.2; mm
